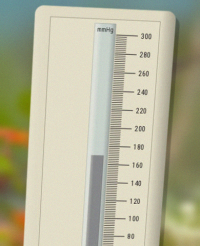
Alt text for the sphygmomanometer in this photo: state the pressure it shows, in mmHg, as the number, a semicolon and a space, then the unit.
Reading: 170; mmHg
